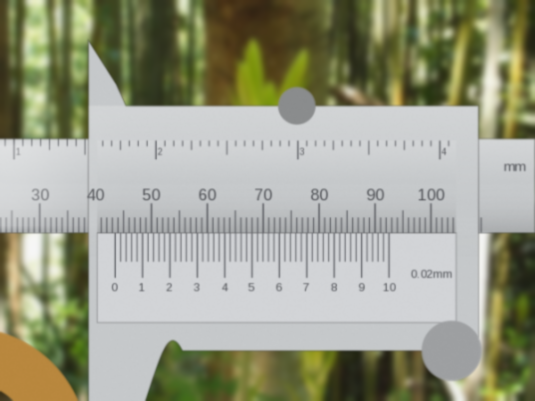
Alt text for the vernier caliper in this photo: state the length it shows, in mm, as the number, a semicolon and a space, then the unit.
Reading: 43.5; mm
